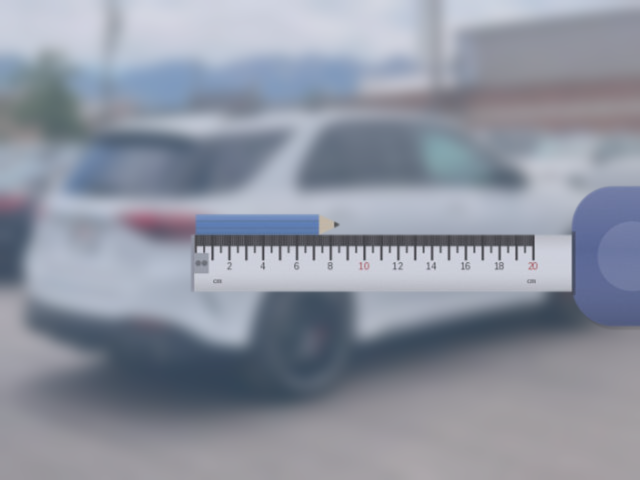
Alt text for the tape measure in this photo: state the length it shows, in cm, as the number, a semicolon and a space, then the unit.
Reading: 8.5; cm
